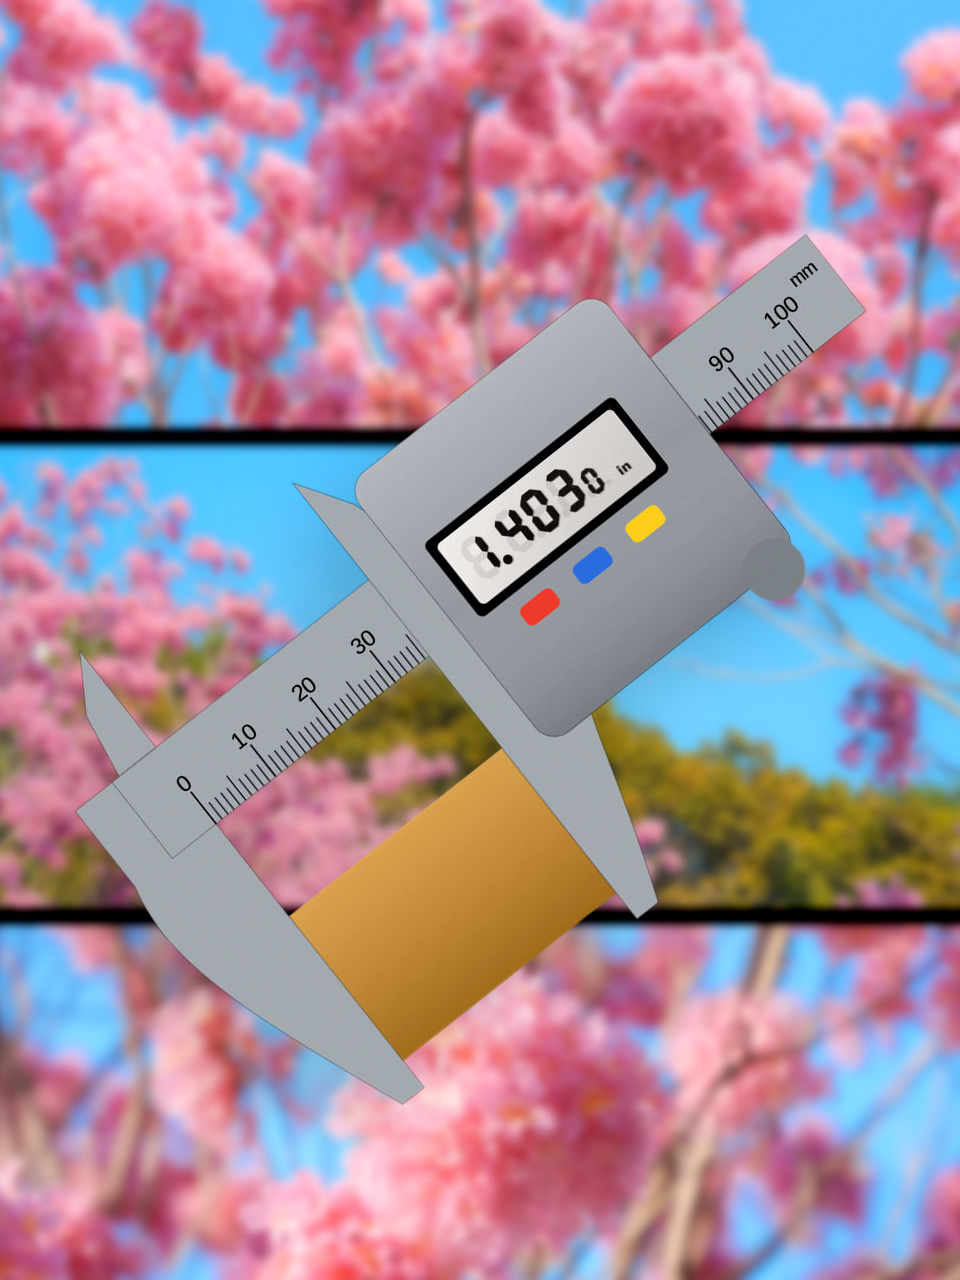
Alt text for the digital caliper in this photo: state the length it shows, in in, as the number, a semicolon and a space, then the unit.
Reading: 1.4030; in
